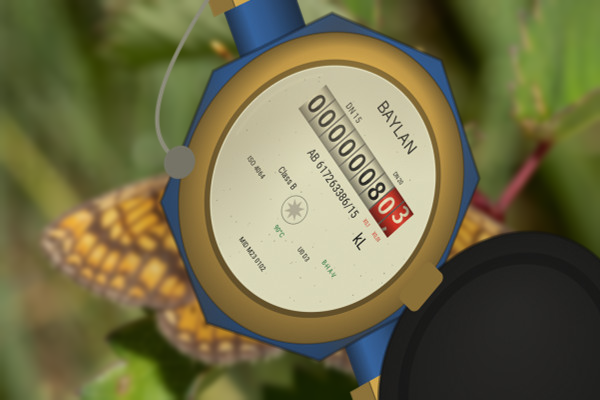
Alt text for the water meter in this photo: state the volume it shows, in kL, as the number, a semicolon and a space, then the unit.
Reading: 8.03; kL
